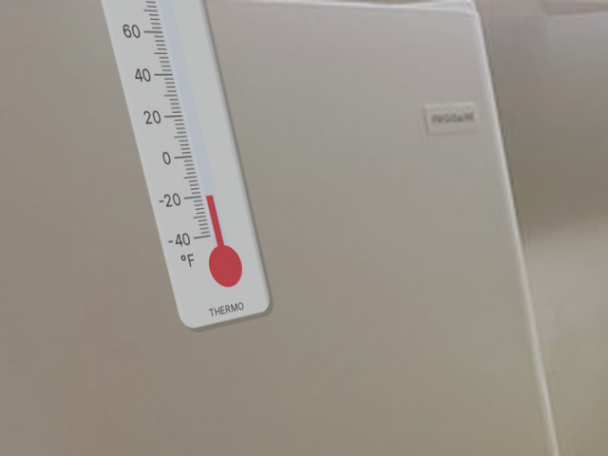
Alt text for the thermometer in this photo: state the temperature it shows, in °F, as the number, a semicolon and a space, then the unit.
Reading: -20; °F
